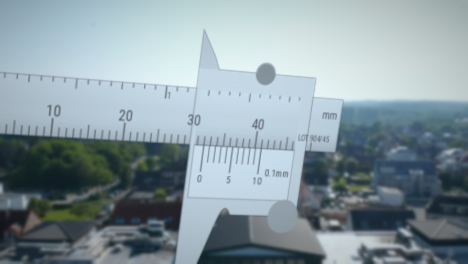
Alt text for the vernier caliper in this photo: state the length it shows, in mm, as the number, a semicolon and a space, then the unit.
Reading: 32.0; mm
